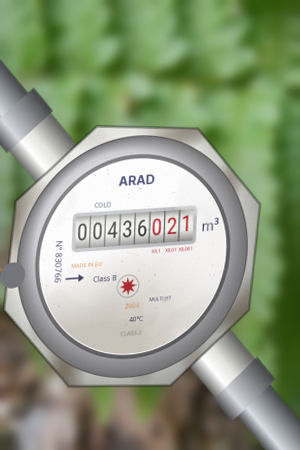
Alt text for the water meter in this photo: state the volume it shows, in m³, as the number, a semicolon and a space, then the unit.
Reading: 436.021; m³
